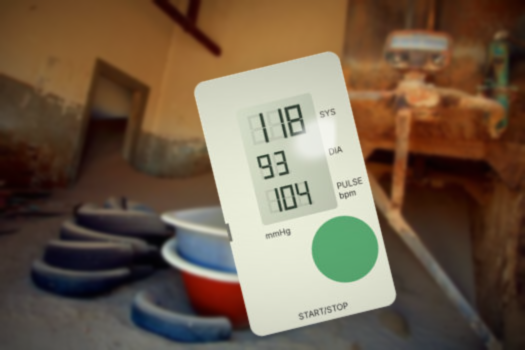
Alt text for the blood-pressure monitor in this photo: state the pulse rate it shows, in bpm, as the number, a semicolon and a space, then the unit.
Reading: 104; bpm
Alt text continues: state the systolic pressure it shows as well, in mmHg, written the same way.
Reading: 118; mmHg
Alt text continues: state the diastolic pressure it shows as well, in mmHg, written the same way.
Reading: 93; mmHg
